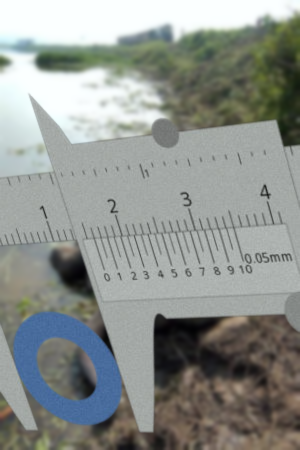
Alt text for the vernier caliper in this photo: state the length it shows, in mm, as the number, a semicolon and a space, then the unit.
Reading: 16.0; mm
